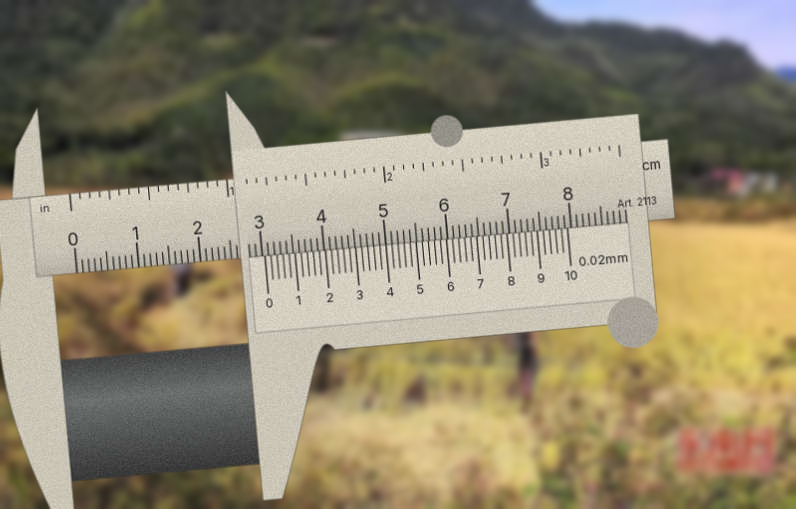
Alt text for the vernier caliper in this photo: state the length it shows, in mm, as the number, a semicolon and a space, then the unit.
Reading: 30.4; mm
